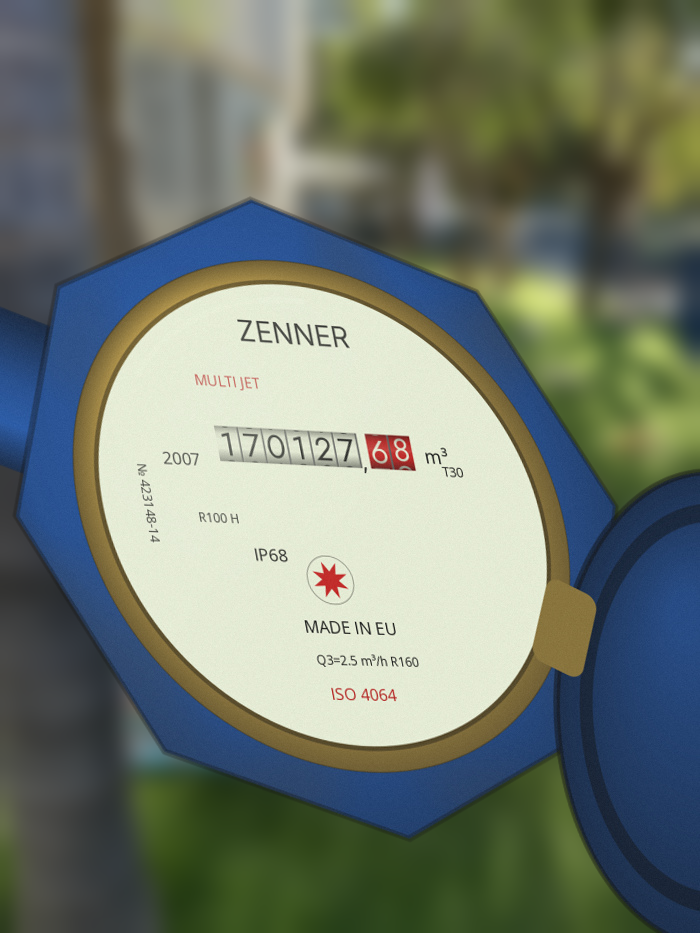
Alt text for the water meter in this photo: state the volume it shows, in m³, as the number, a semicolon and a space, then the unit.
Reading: 170127.68; m³
